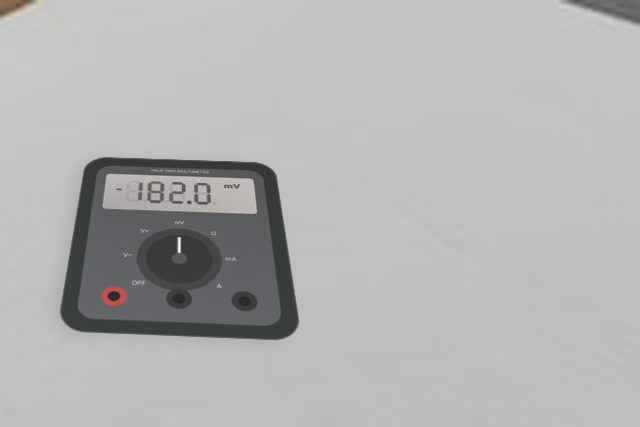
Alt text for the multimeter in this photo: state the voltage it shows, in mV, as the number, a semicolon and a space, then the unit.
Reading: -182.0; mV
